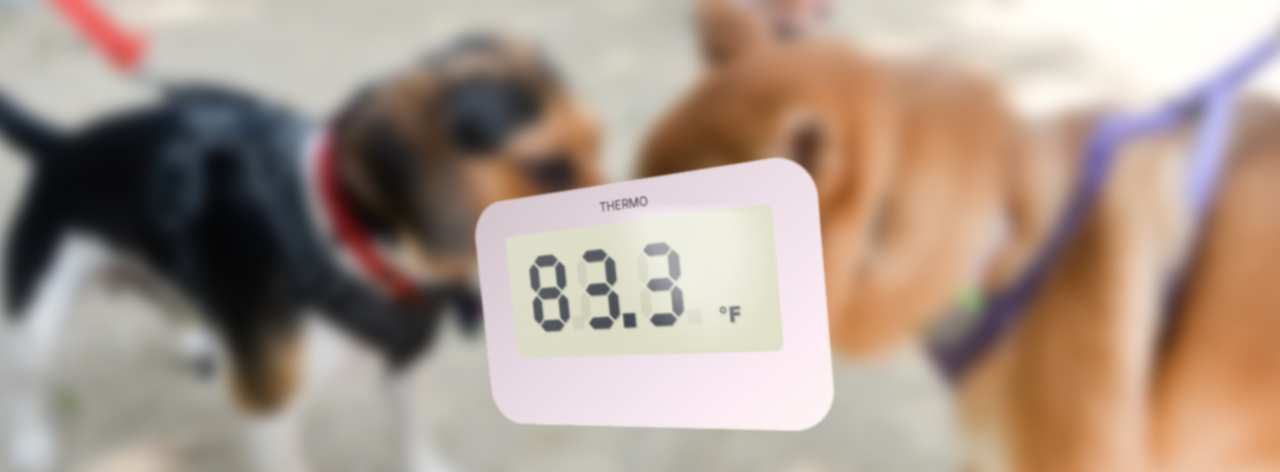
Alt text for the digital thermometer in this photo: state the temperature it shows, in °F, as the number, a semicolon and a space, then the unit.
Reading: 83.3; °F
